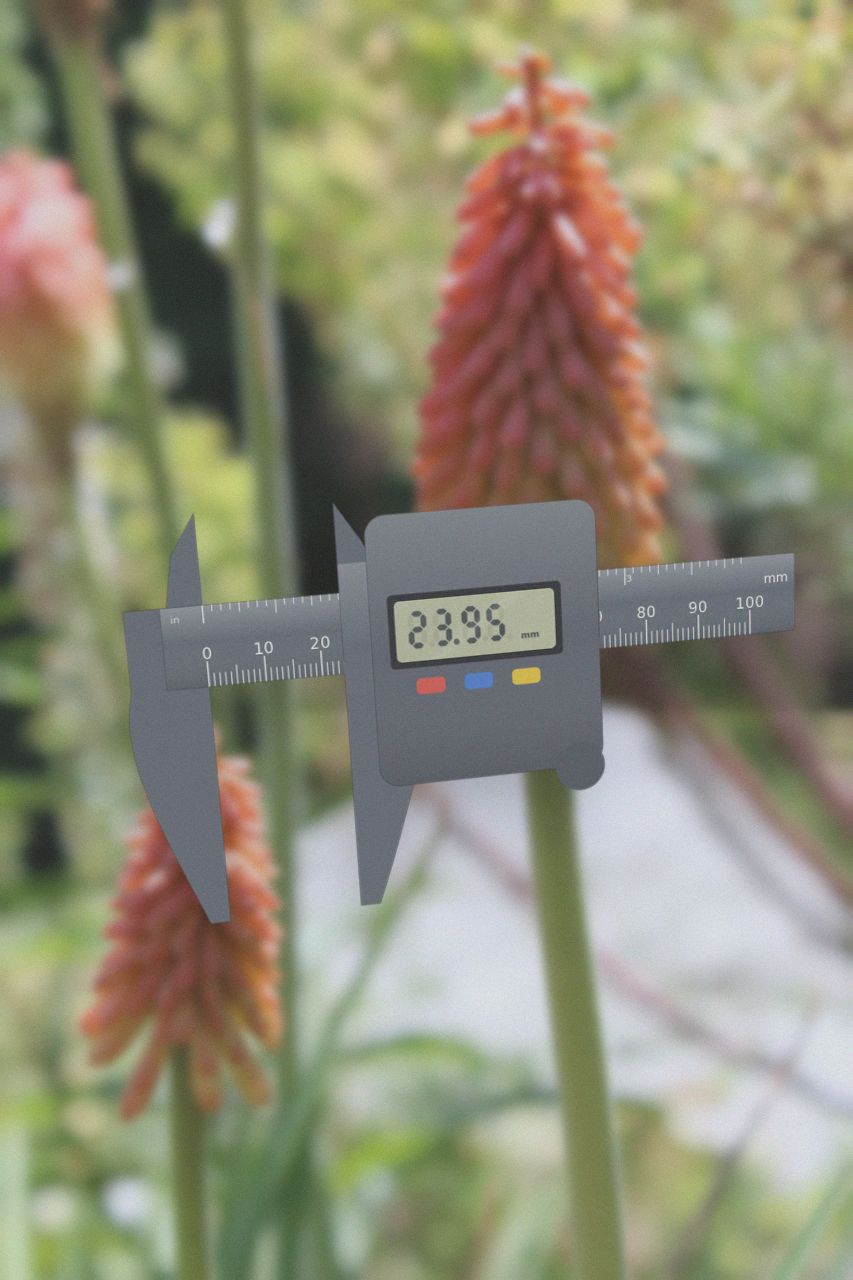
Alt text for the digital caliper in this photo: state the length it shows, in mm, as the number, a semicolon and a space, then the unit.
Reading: 23.95; mm
